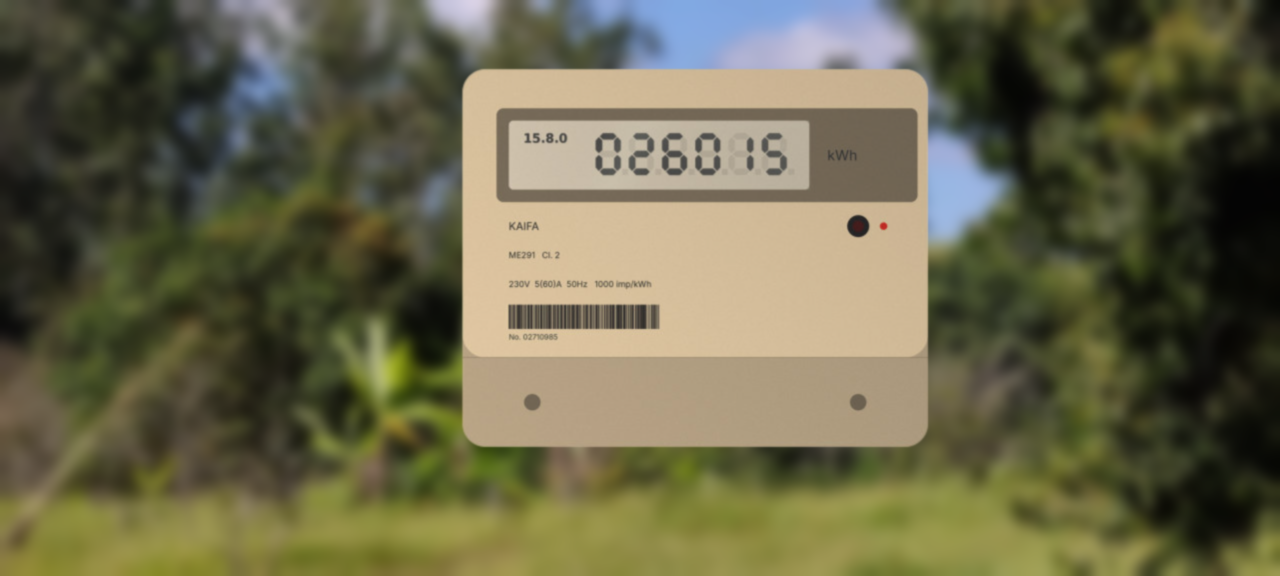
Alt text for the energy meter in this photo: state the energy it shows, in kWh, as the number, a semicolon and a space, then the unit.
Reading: 26015; kWh
